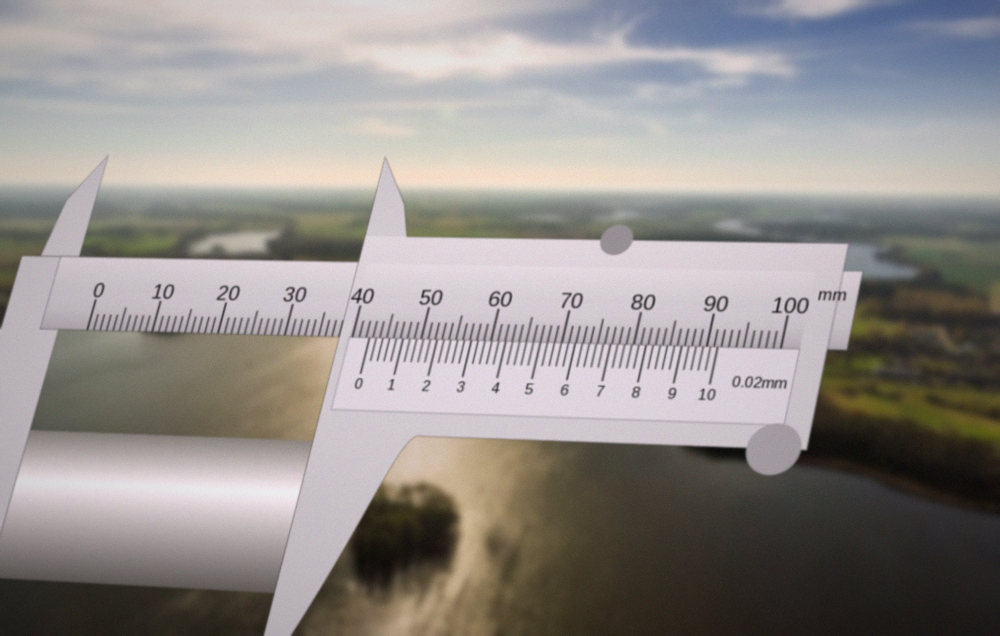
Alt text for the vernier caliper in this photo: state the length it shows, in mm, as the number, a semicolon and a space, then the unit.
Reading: 42.5; mm
